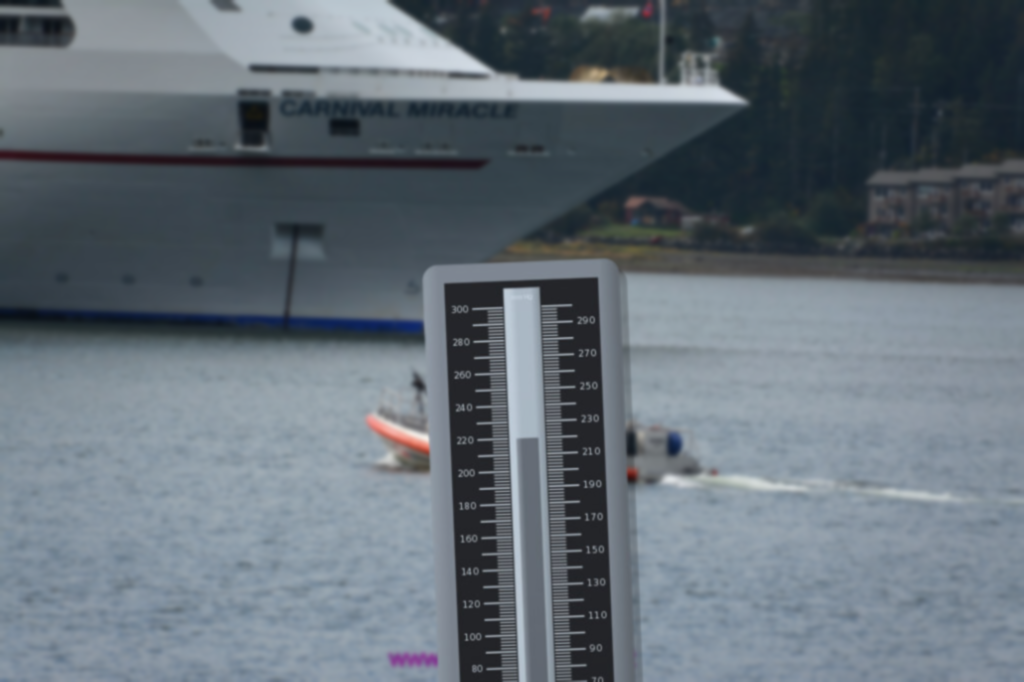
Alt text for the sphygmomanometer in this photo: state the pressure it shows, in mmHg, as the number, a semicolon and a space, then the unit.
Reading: 220; mmHg
